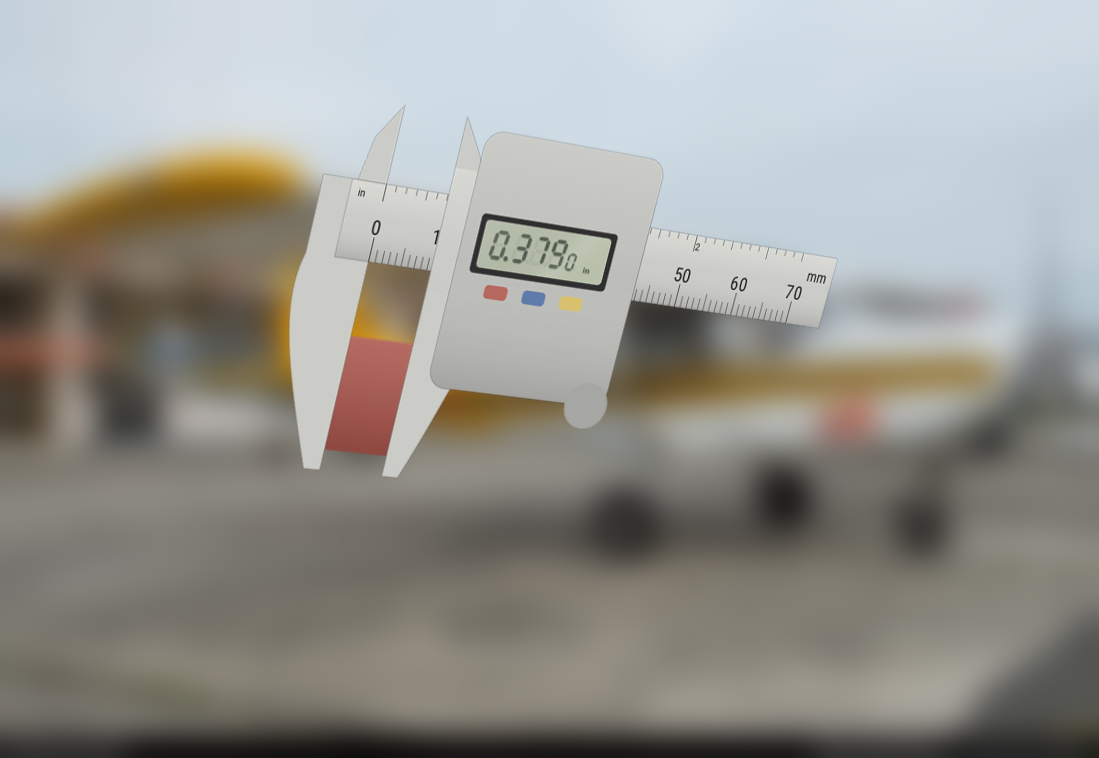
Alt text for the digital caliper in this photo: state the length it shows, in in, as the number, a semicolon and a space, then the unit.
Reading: 0.3790; in
